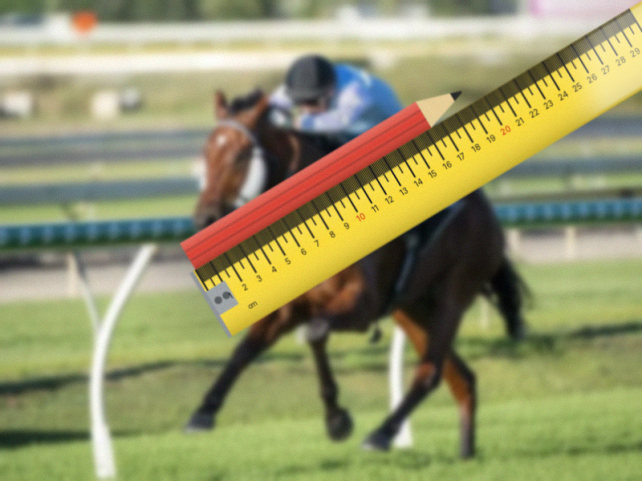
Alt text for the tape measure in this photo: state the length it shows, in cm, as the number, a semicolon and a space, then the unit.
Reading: 19; cm
